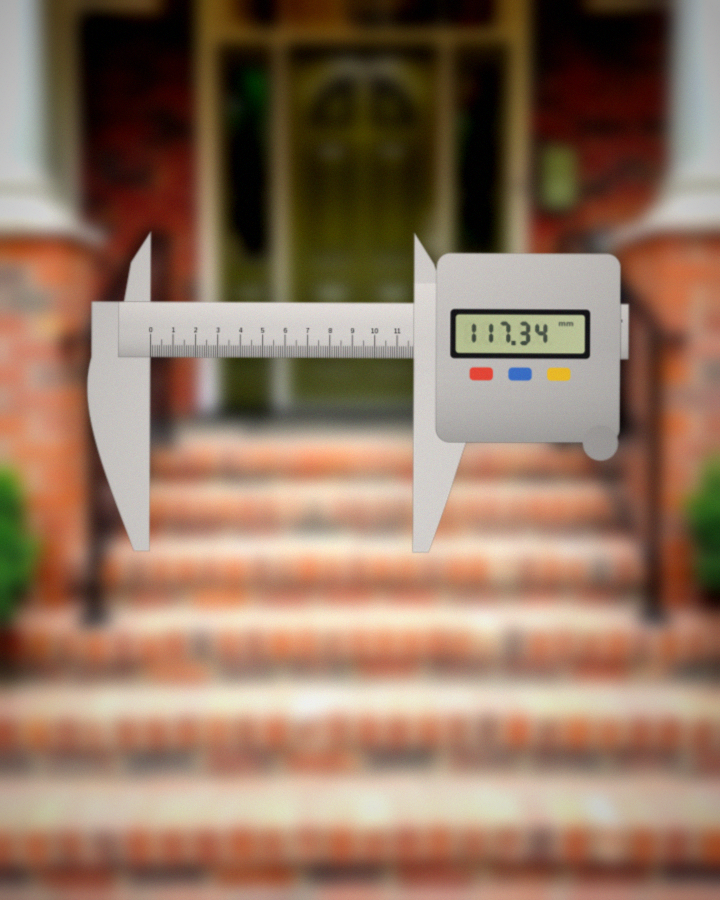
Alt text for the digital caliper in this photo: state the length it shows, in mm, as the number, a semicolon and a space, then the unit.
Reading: 117.34; mm
